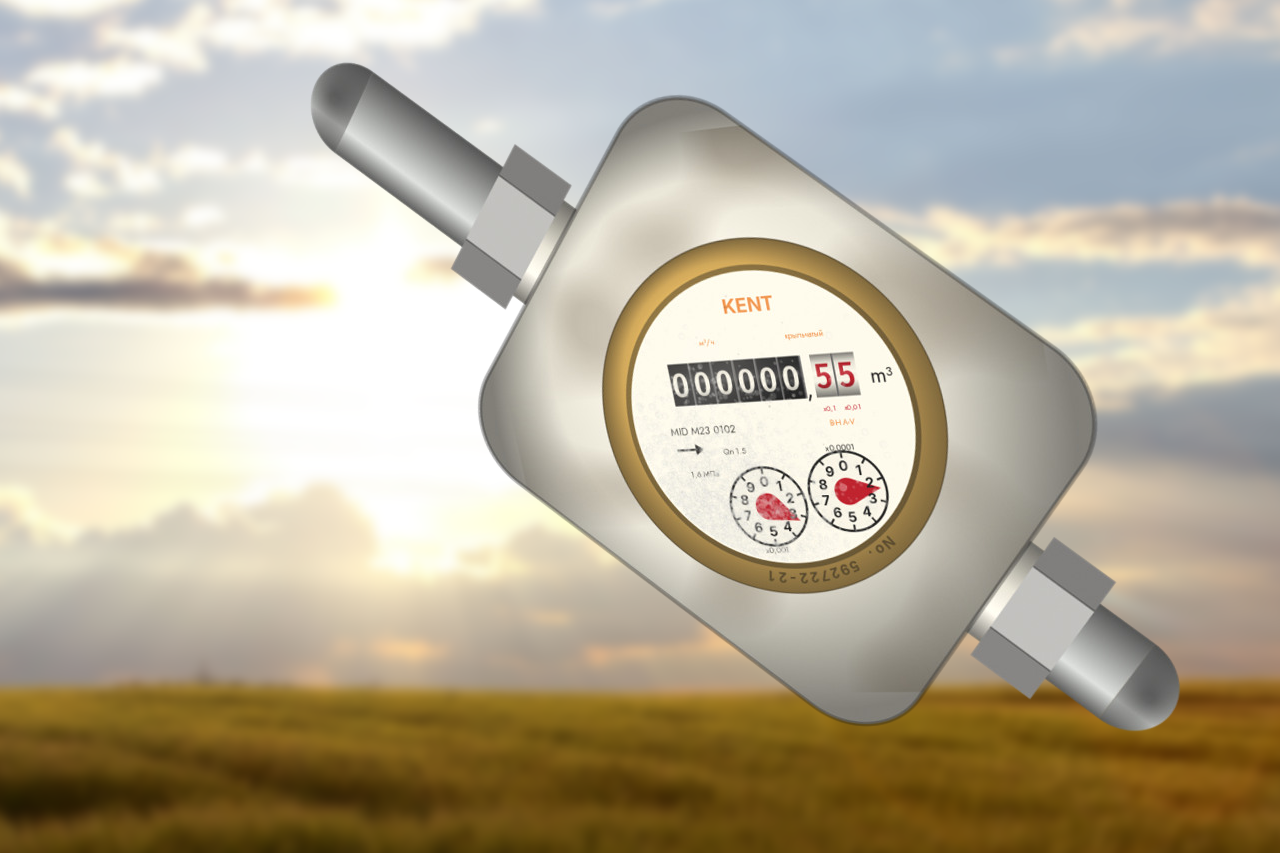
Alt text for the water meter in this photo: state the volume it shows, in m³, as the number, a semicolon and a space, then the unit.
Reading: 0.5532; m³
